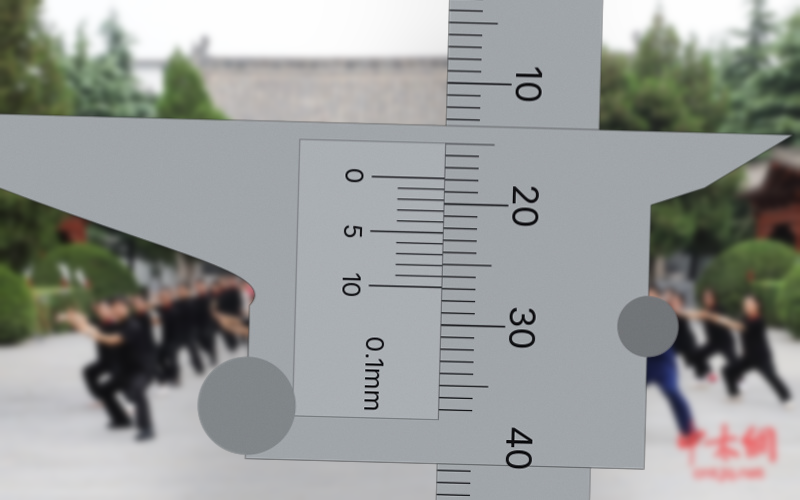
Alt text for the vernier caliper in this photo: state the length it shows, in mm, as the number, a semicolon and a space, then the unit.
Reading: 17.9; mm
